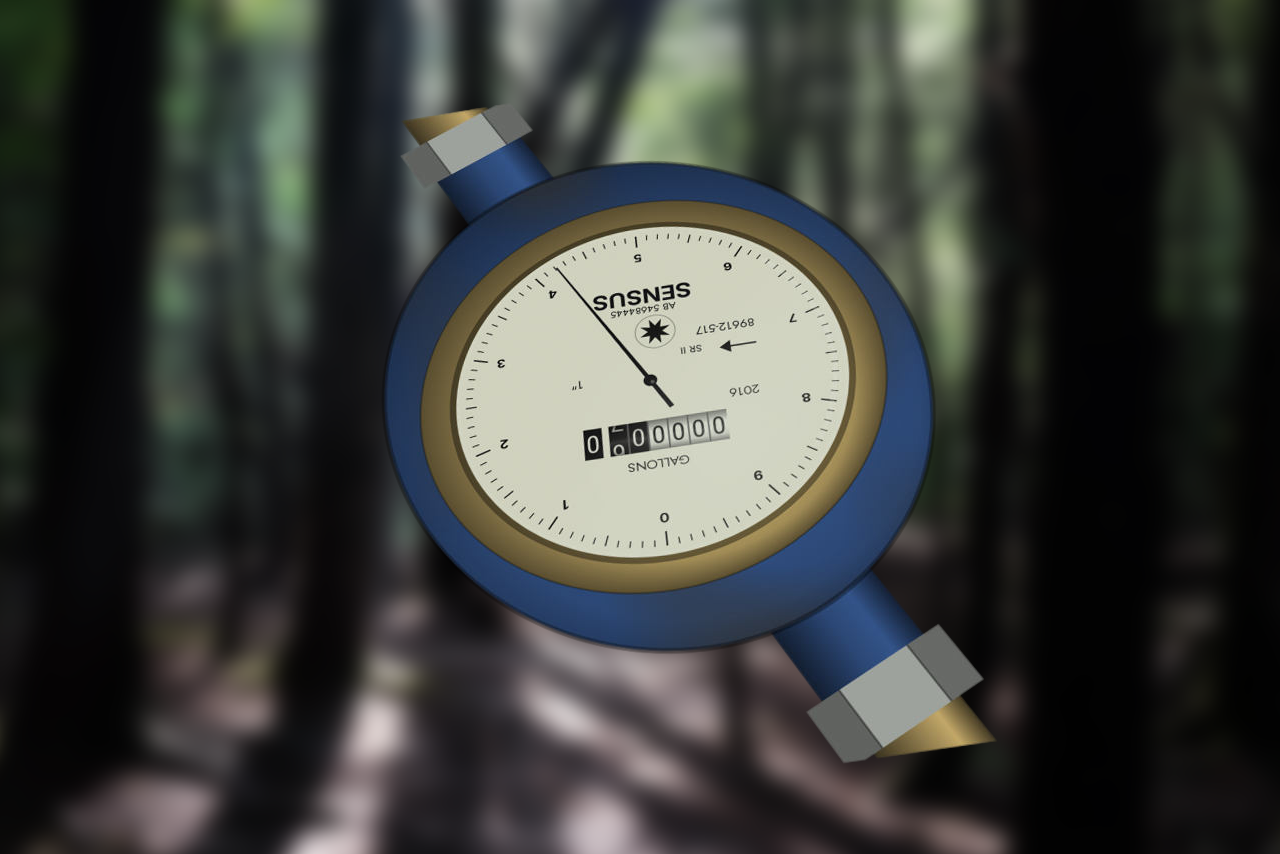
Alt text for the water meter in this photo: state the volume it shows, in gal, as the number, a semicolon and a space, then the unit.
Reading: 64.2; gal
